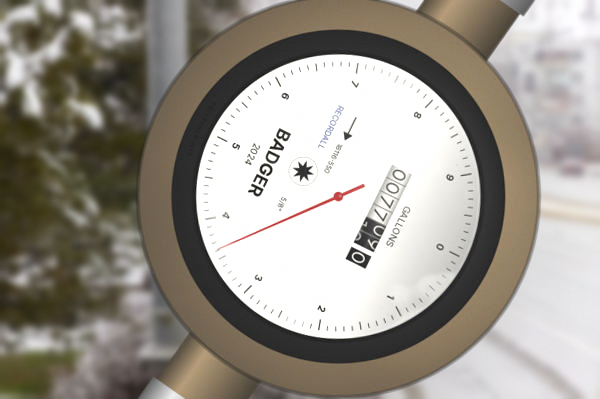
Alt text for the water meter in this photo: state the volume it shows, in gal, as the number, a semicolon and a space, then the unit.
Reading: 77093.6; gal
